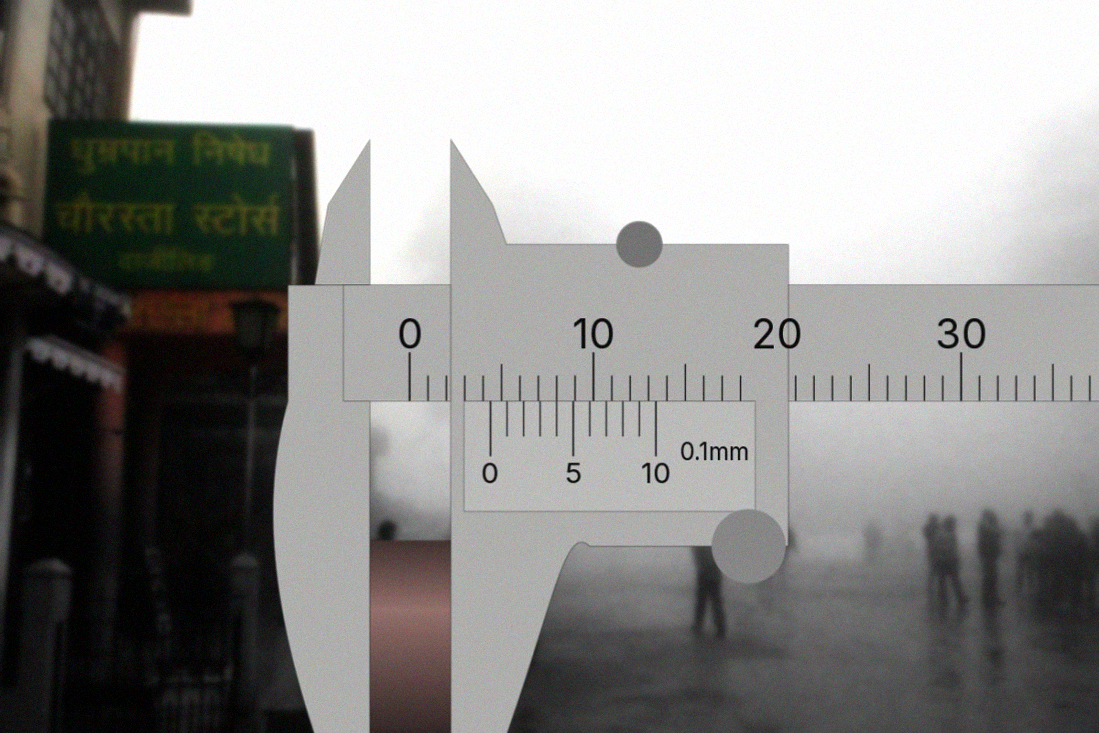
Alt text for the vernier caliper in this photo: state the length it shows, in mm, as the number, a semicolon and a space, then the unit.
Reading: 4.4; mm
